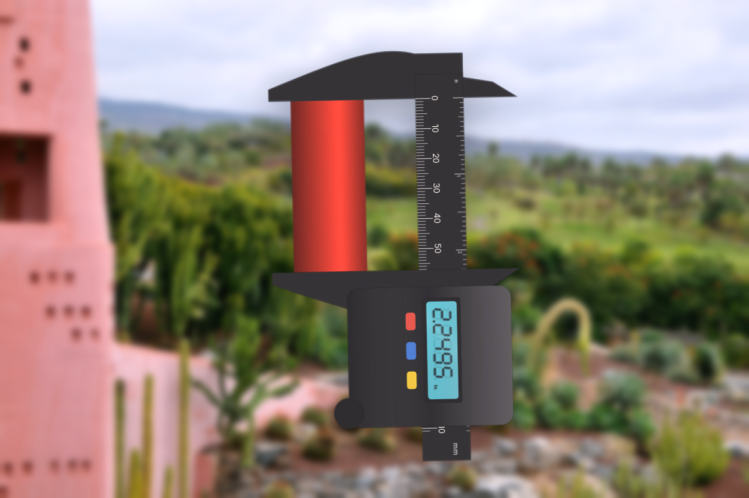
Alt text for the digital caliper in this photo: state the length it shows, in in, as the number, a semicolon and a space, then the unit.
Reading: 2.2495; in
